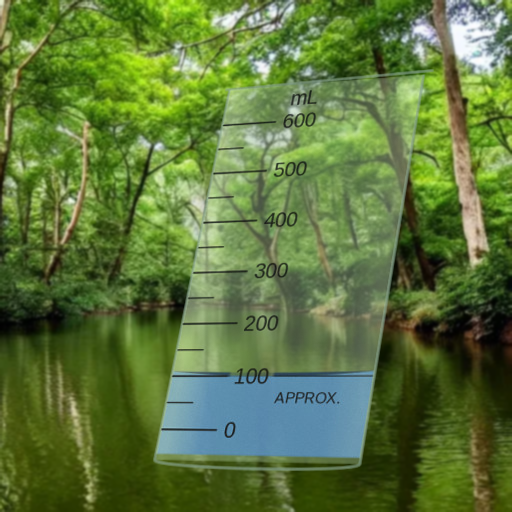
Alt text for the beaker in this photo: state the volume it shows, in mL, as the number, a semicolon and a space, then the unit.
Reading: 100; mL
